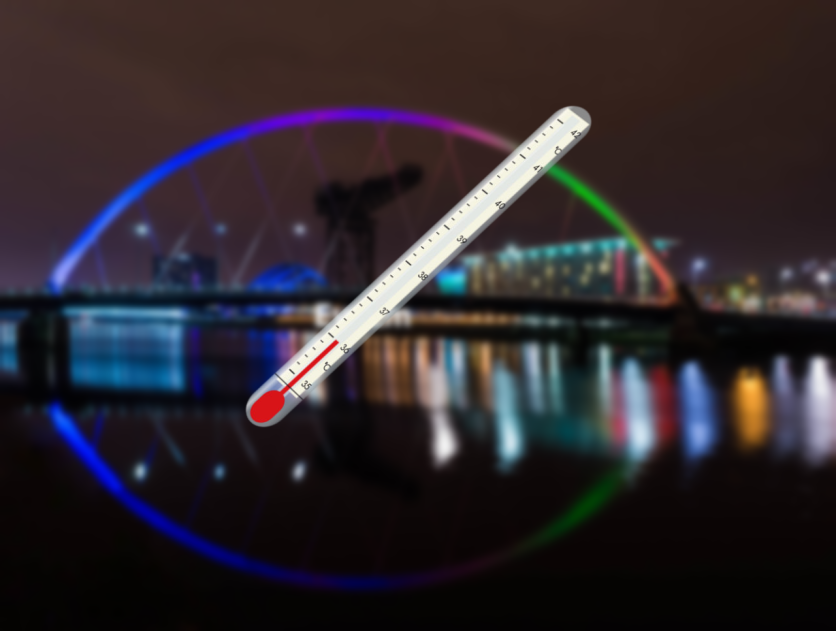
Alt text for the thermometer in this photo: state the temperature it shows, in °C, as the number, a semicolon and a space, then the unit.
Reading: 36; °C
